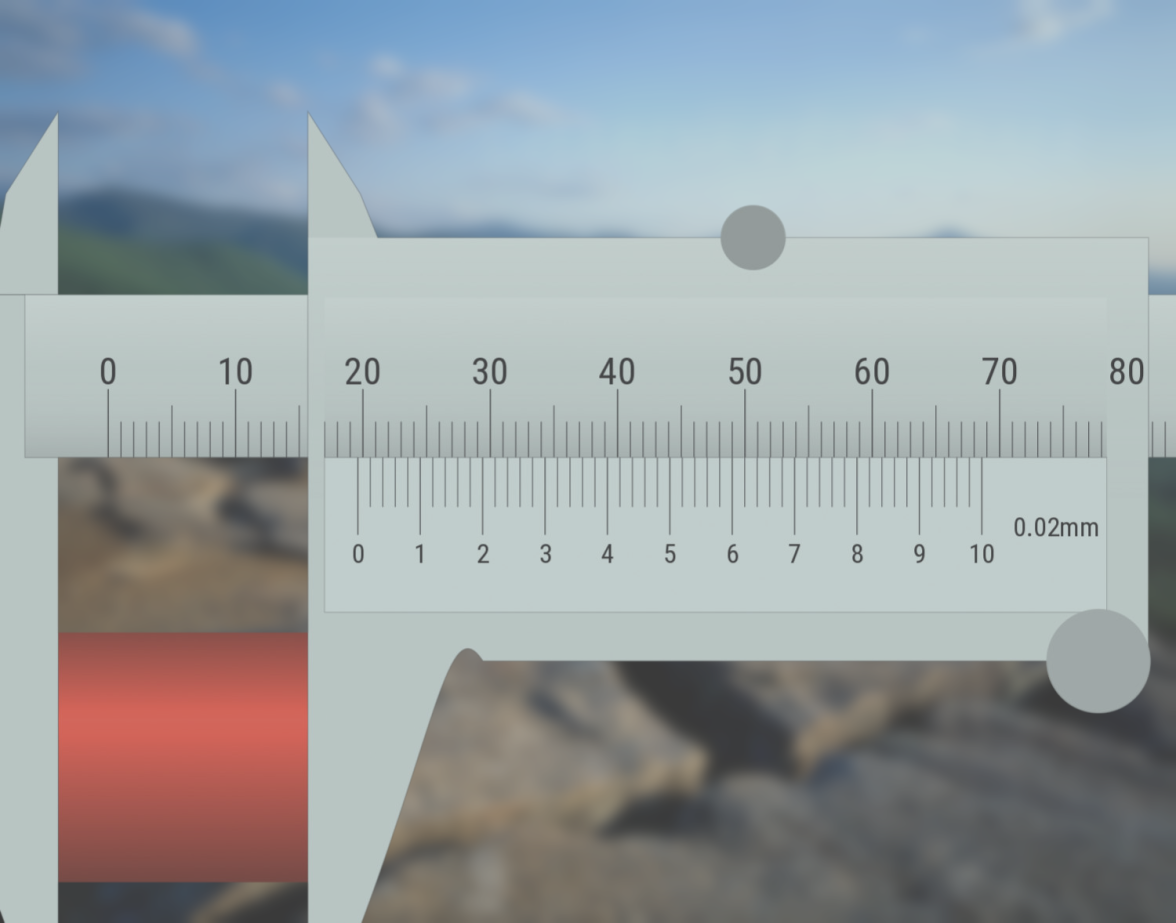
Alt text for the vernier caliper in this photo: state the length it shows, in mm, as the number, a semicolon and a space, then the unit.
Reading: 19.6; mm
